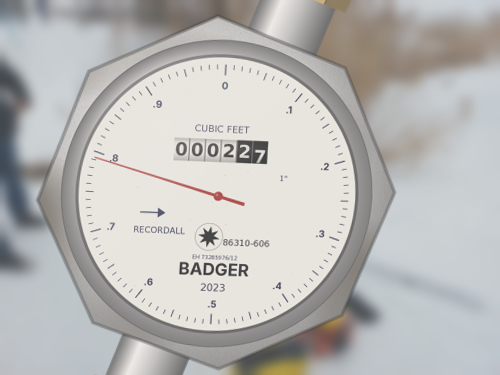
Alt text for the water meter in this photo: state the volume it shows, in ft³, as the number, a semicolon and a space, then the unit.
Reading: 226.79; ft³
